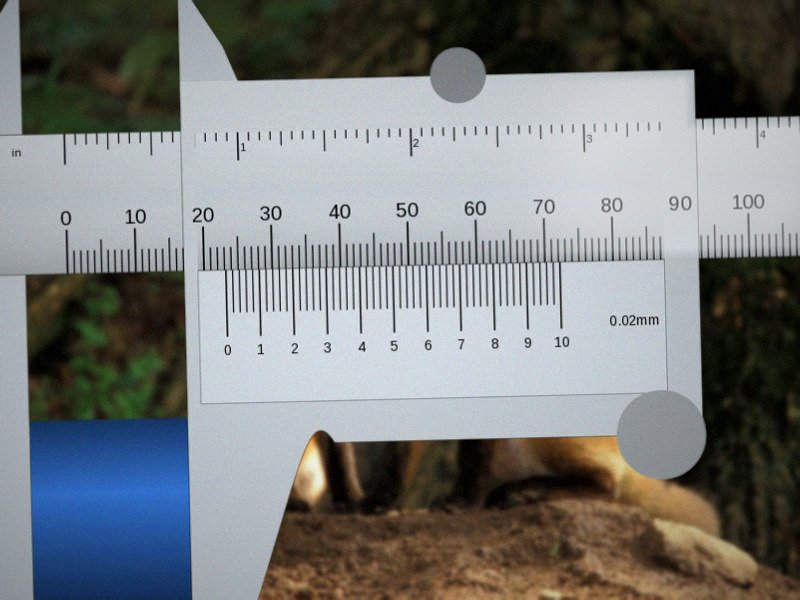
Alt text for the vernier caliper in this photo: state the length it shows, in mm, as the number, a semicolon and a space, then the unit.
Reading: 23.2; mm
